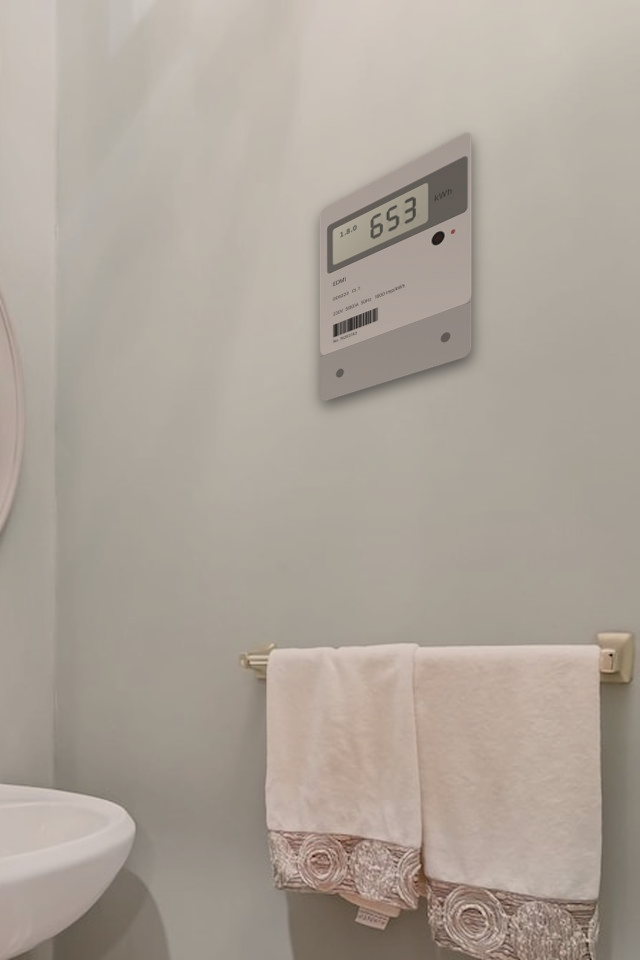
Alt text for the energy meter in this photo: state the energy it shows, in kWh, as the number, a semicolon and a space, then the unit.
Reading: 653; kWh
